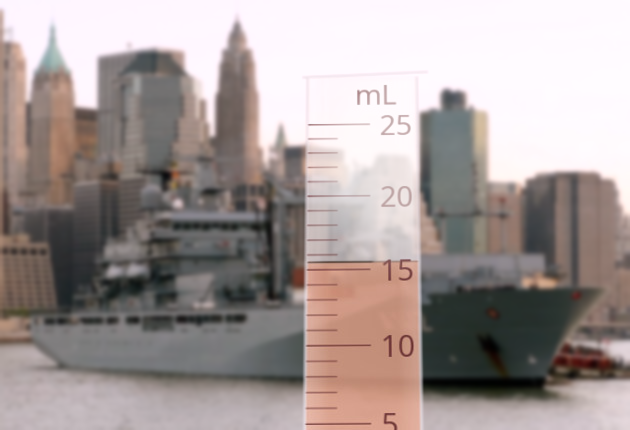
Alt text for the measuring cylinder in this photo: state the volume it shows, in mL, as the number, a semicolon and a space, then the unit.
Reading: 15.5; mL
